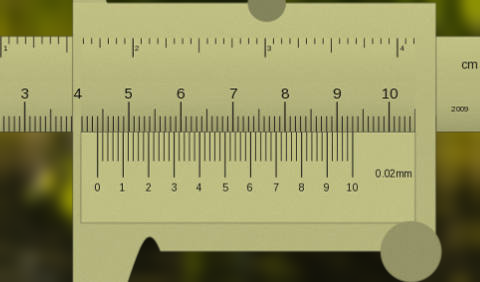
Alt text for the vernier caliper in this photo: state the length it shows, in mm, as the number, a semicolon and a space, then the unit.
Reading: 44.0; mm
